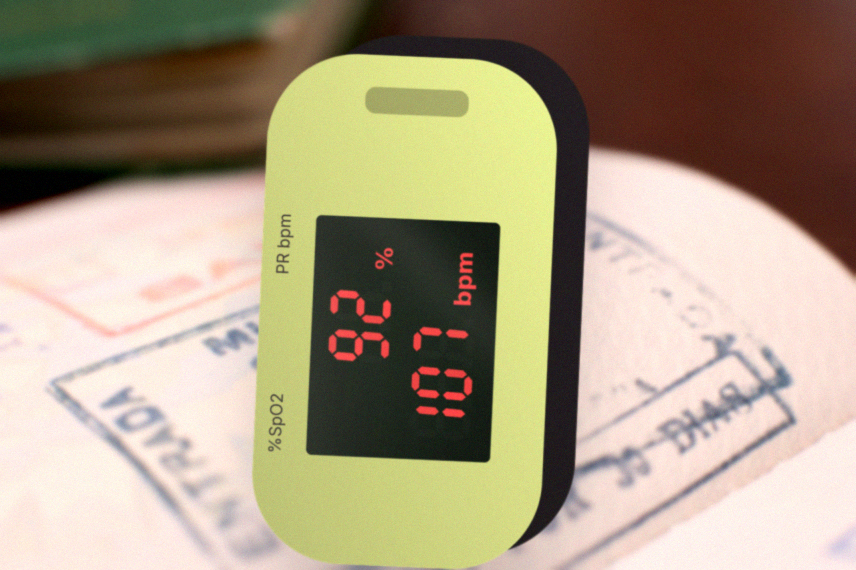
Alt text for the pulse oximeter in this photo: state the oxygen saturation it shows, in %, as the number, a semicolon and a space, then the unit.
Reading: 92; %
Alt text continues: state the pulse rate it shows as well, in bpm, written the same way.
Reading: 107; bpm
